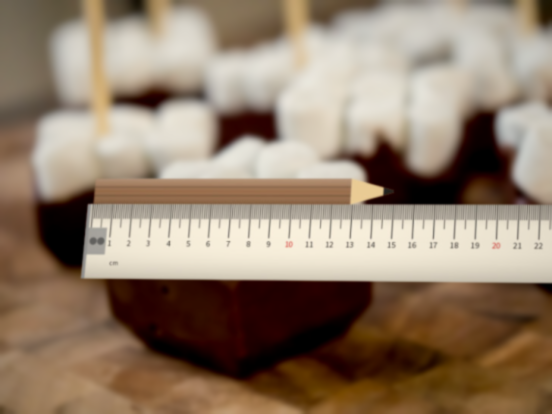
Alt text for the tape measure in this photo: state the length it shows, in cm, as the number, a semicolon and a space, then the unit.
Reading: 15; cm
